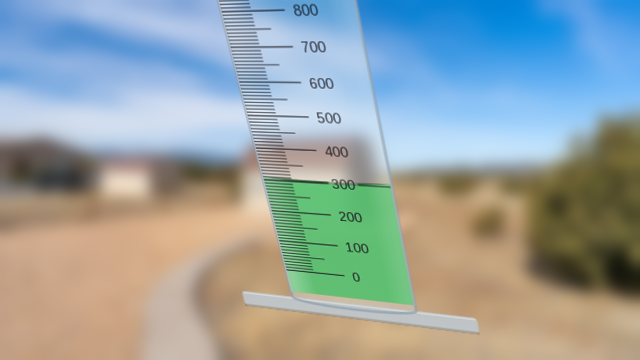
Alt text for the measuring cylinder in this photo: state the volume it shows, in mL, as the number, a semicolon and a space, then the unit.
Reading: 300; mL
